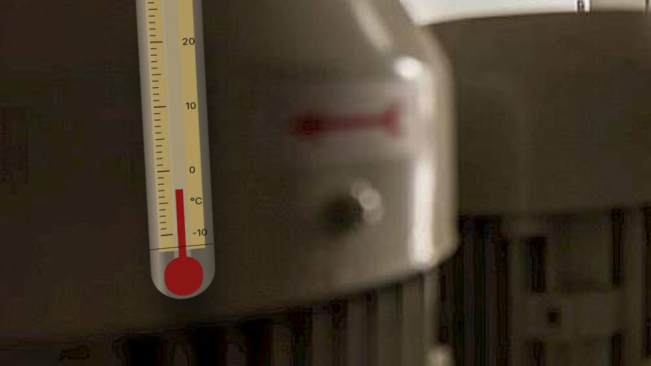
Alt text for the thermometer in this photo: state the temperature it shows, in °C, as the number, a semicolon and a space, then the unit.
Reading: -3; °C
